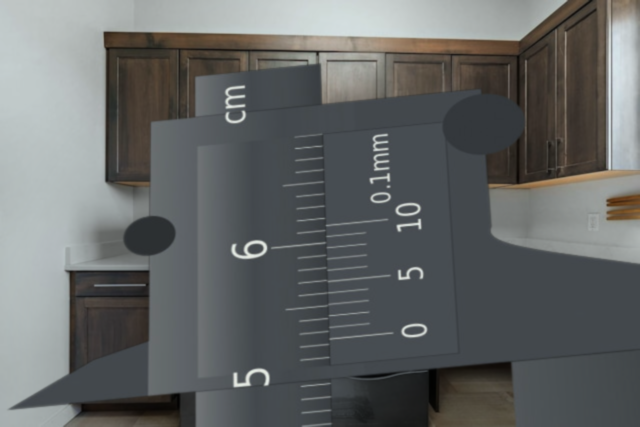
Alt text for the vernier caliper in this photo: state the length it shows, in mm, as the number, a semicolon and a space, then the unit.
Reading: 52.4; mm
